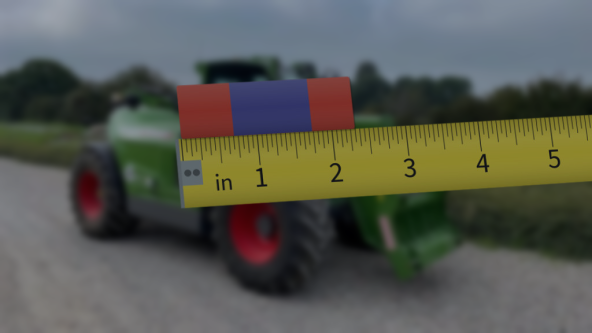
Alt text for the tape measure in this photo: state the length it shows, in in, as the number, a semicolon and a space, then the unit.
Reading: 2.3125; in
